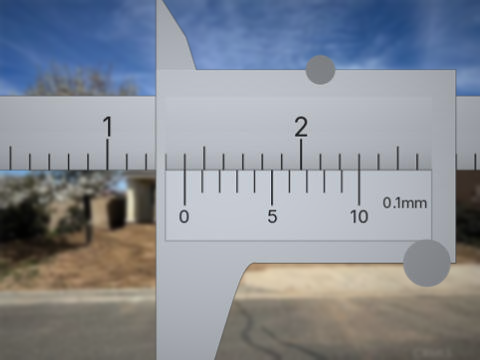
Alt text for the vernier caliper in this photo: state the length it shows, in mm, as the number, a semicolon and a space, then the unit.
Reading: 14.0; mm
